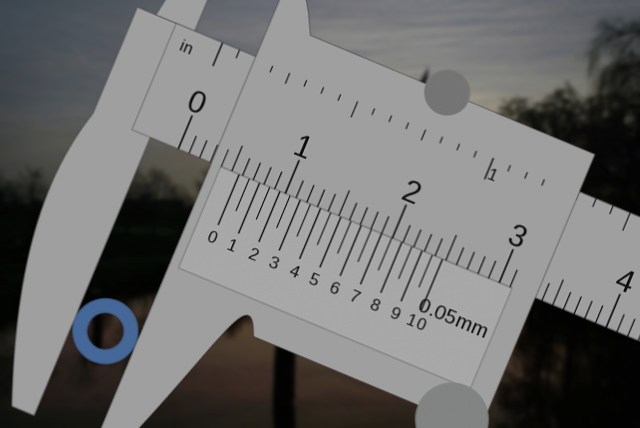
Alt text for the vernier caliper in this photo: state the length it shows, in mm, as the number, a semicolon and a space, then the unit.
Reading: 5.7; mm
